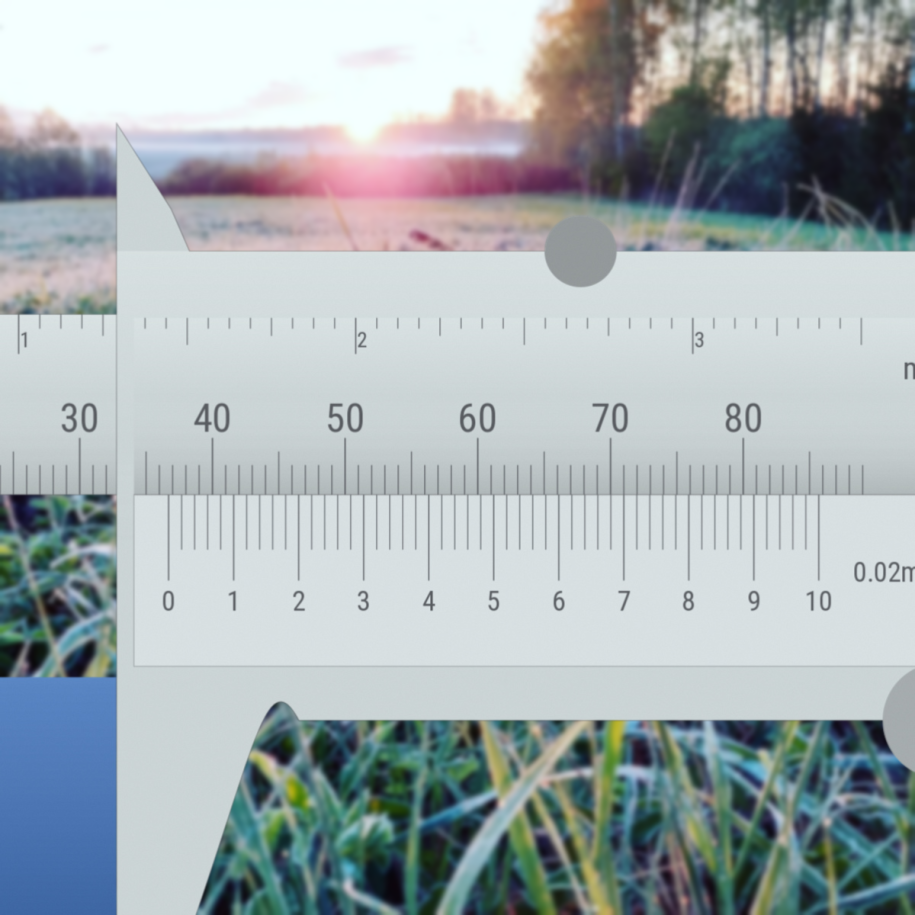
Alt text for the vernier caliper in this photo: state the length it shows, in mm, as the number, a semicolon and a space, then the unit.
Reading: 36.7; mm
